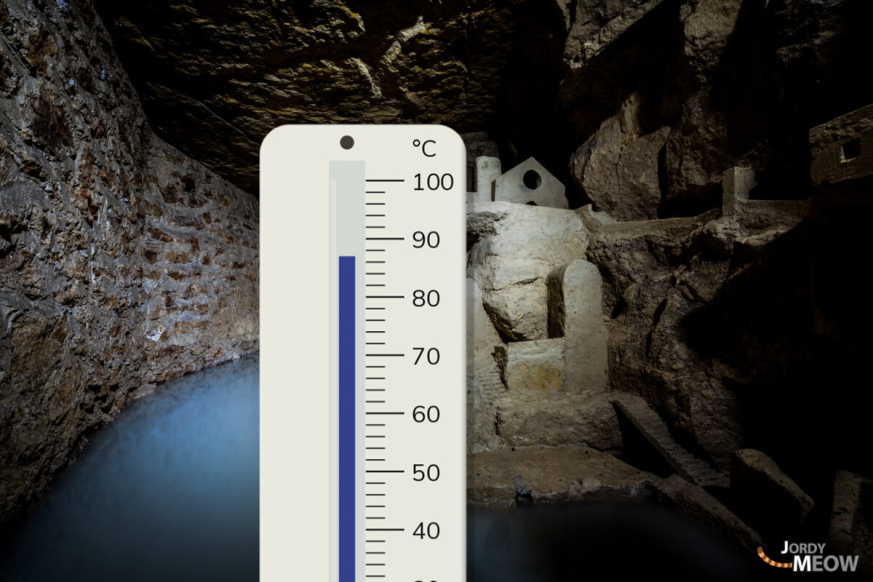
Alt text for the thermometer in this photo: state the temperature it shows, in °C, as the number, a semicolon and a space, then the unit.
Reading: 87; °C
